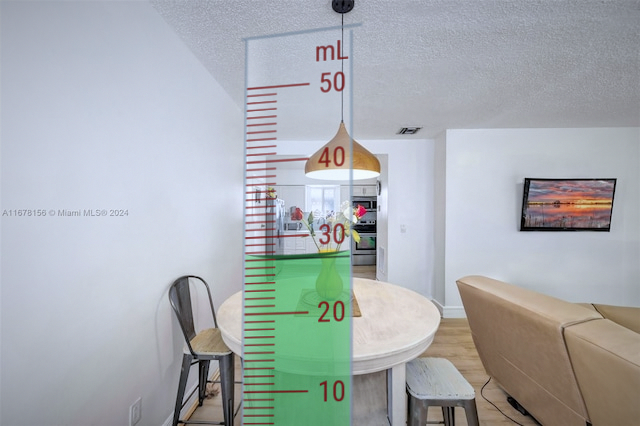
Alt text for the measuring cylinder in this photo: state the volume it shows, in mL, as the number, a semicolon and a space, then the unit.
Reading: 27; mL
